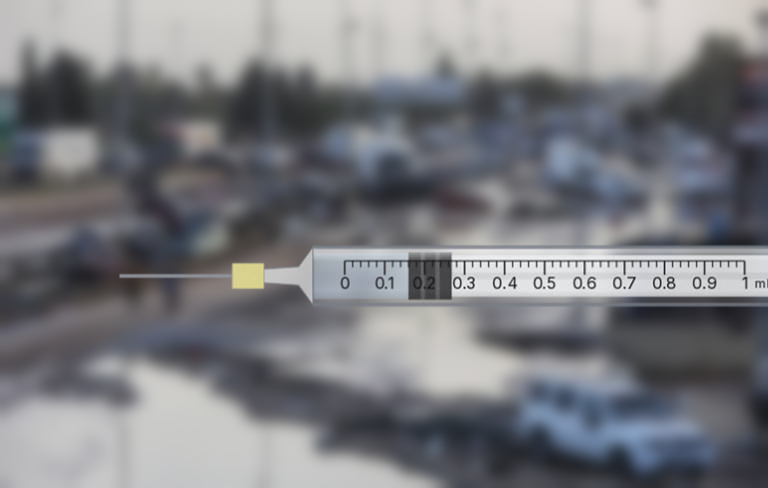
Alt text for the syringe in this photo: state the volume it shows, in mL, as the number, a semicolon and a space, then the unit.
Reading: 0.16; mL
